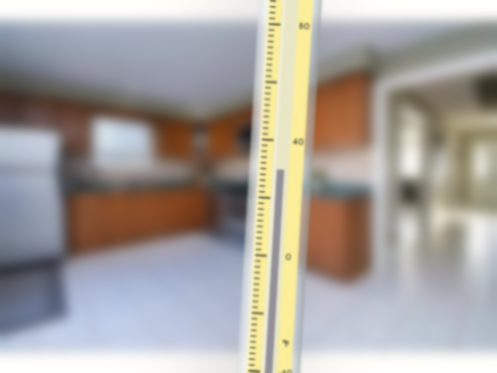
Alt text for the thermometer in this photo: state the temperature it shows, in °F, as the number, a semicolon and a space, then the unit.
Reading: 30; °F
